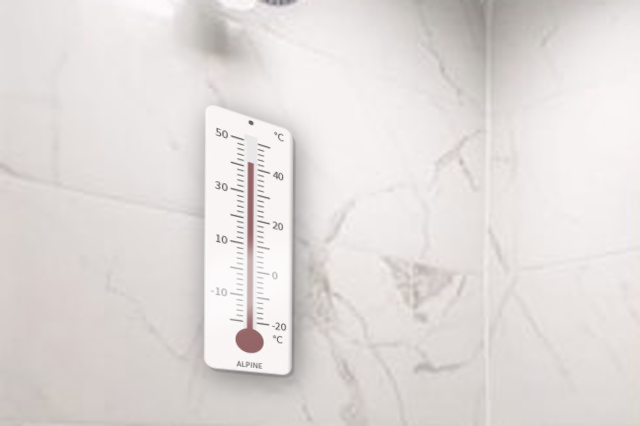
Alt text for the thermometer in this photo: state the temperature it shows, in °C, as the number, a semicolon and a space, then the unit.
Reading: 42; °C
